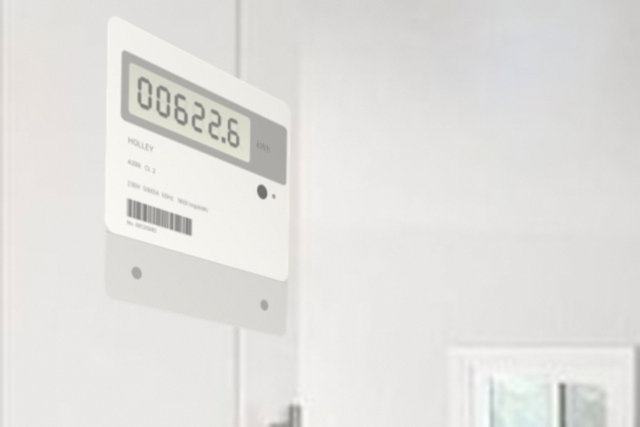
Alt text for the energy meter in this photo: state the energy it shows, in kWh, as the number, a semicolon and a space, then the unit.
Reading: 622.6; kWh
